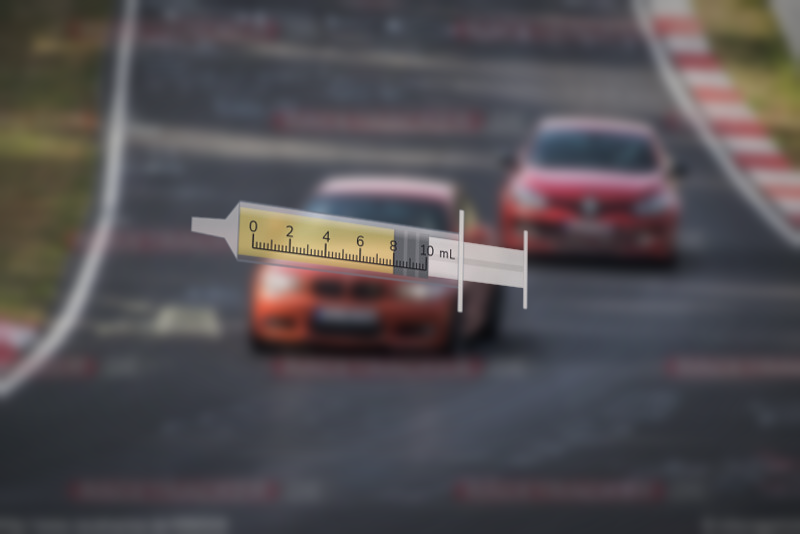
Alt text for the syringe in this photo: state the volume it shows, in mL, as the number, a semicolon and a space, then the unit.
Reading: 8; mL
